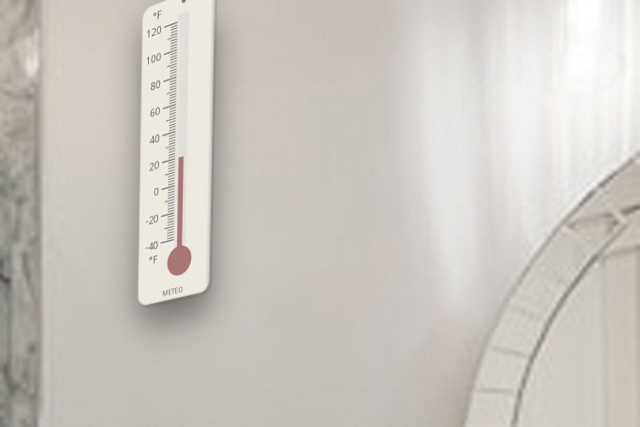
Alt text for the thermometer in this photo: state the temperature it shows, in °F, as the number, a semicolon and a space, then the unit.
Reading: 20; °F
